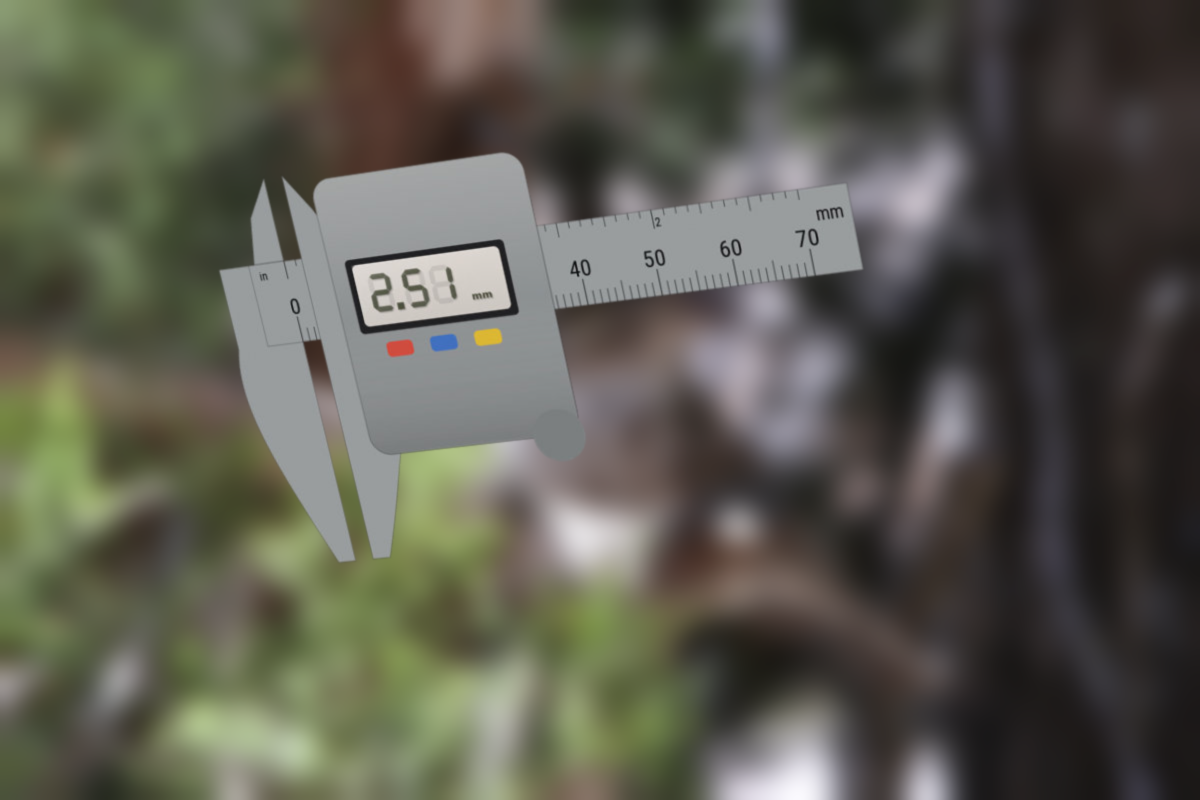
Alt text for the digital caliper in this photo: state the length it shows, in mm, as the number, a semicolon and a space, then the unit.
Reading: 2.51; mm
